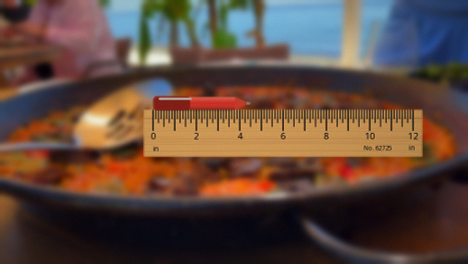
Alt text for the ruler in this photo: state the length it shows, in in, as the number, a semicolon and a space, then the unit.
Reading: 4.5; in
